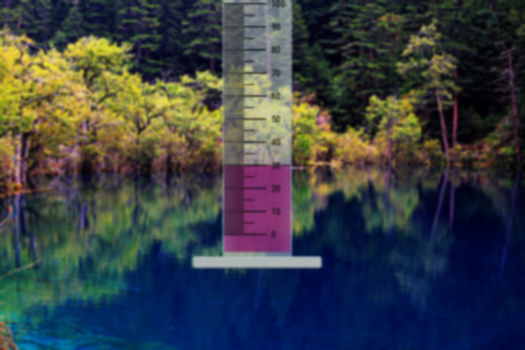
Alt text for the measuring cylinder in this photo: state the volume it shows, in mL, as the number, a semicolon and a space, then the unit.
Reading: 30; mL
